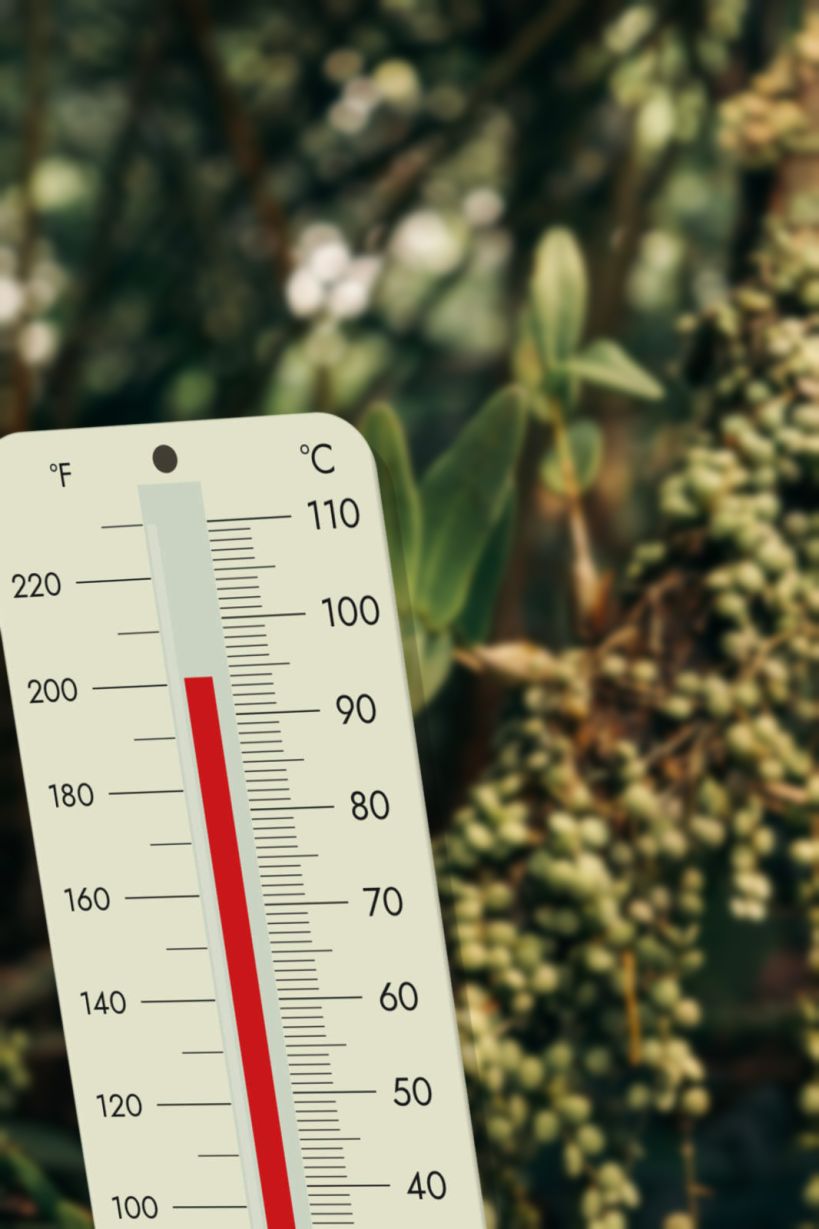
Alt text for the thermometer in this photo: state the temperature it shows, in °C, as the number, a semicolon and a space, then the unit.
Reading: 94; °C
